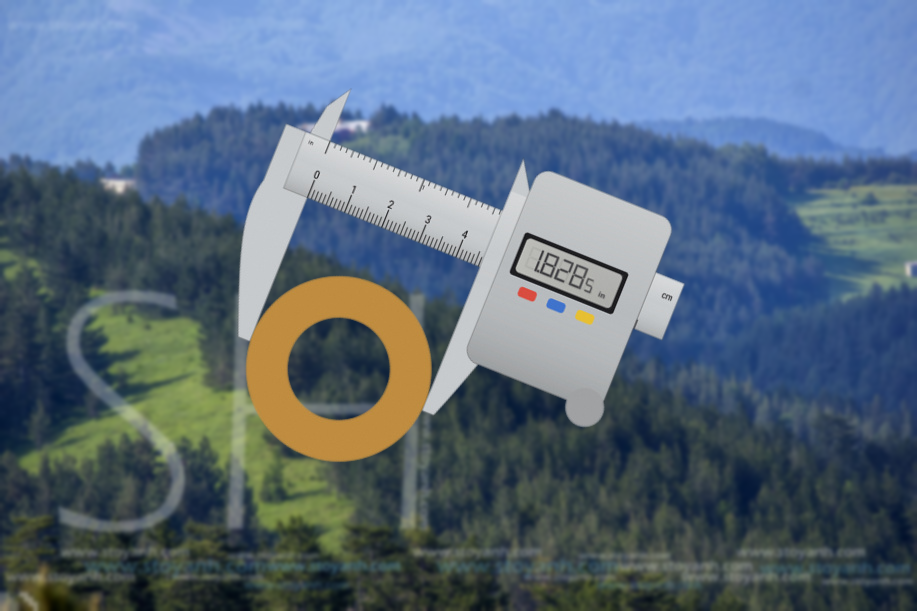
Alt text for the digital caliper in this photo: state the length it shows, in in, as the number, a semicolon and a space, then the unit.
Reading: 1.8285; in
